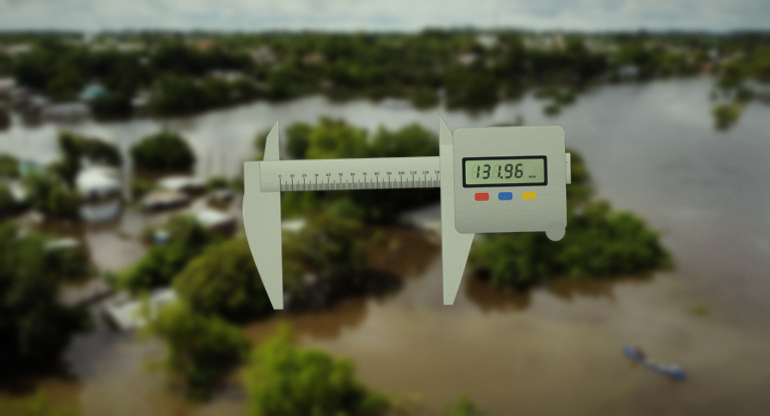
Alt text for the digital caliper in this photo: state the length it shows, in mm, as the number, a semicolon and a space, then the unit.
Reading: 131.96; mm
